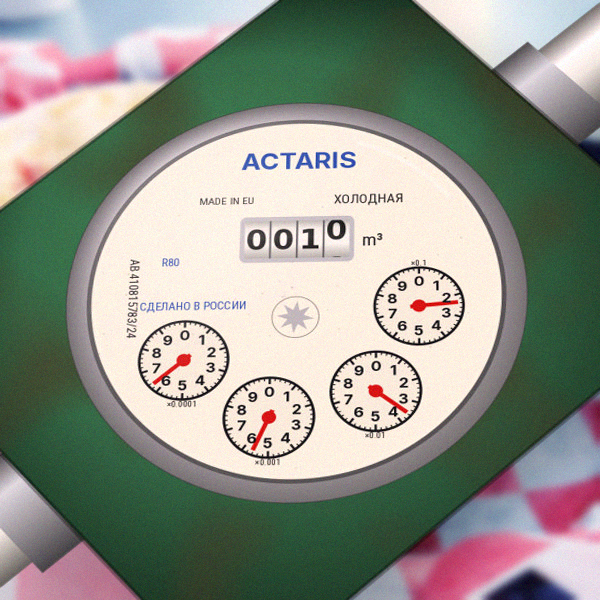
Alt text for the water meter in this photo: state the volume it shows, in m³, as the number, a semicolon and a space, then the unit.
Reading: 10.2356; m³
